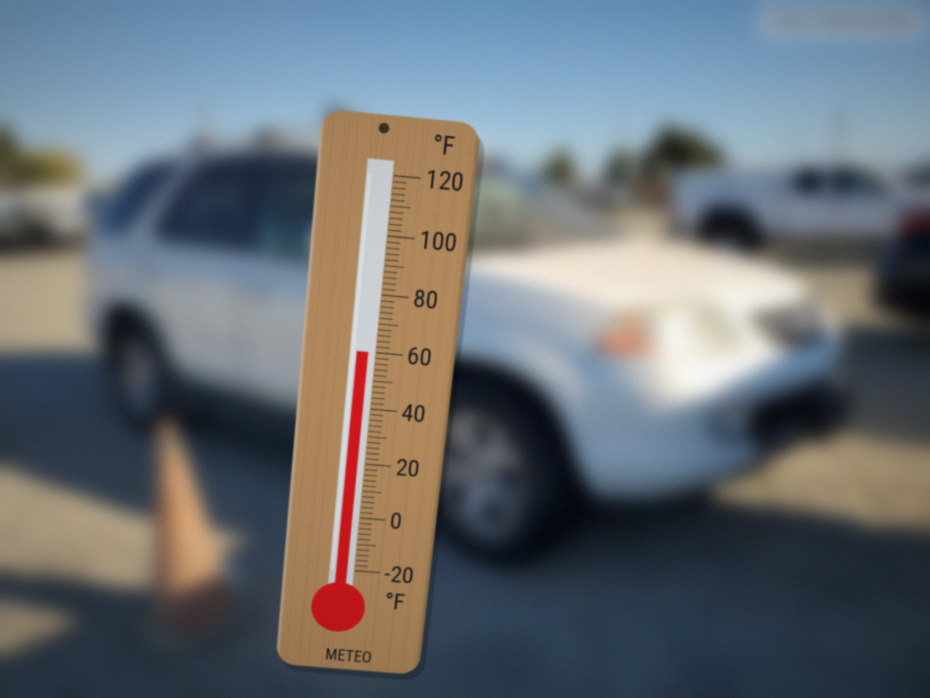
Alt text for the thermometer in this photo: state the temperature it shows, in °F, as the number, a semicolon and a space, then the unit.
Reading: 60; °F
